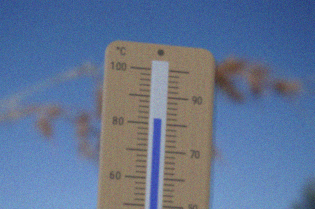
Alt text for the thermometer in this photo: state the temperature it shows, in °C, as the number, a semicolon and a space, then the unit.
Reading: 82; °C
